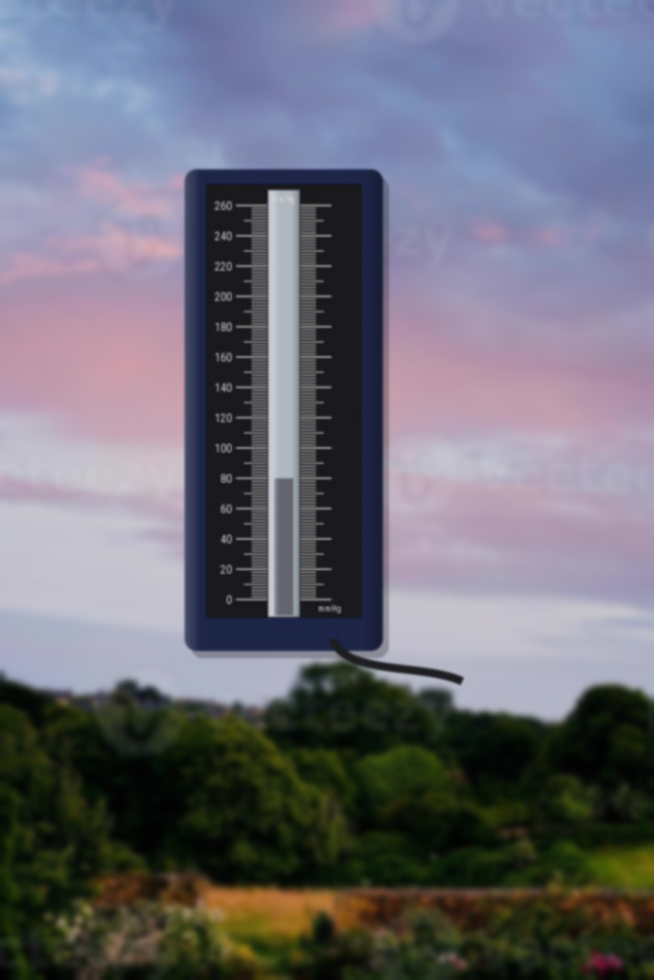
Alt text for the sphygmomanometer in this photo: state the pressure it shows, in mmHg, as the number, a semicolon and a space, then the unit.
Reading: 80; mmHg
